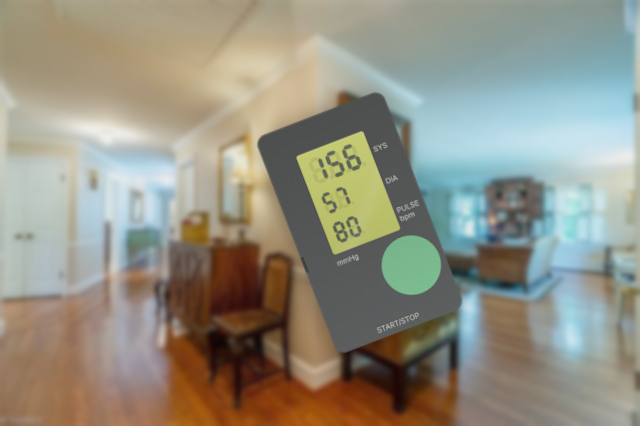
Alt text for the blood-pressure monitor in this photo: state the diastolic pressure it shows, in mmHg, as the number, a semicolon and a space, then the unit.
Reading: 57; mmHg
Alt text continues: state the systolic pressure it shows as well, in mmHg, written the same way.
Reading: 156; mmHg
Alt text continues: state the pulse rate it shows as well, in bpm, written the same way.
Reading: 80; bpm
